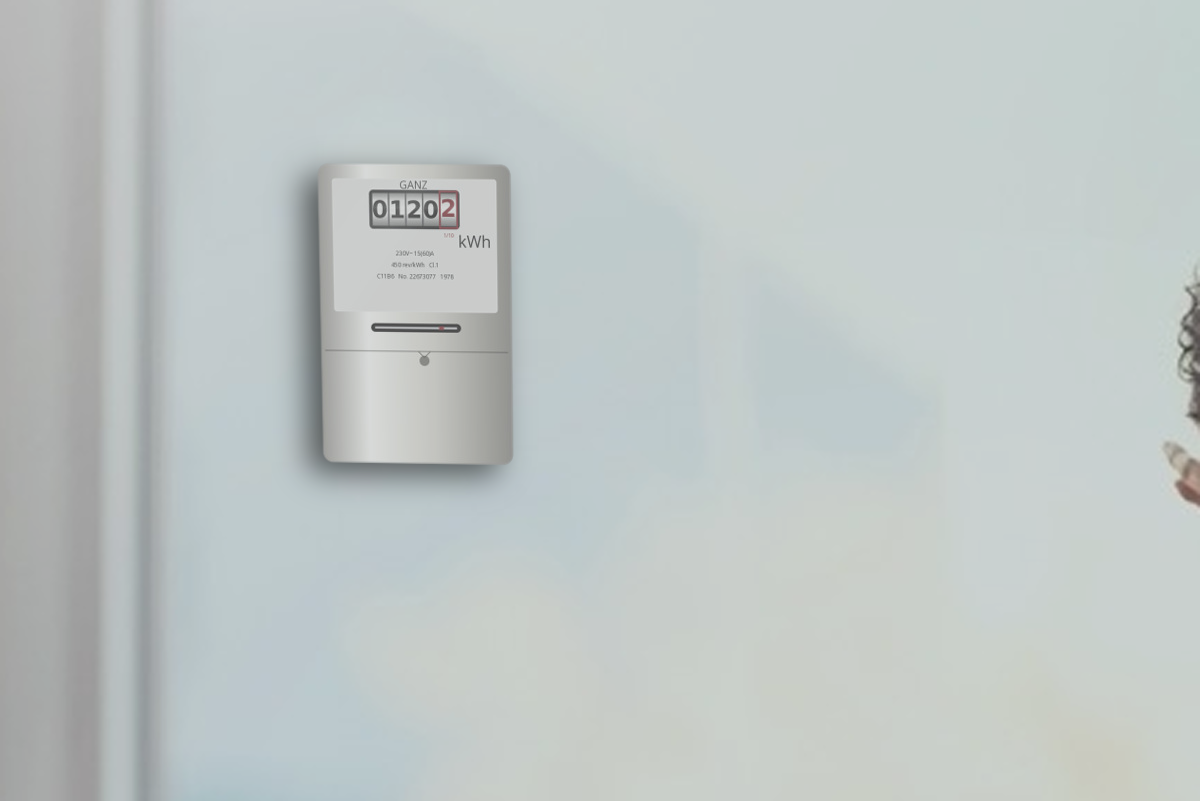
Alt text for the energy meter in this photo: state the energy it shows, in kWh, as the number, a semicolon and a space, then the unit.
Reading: 120.2; kWh
